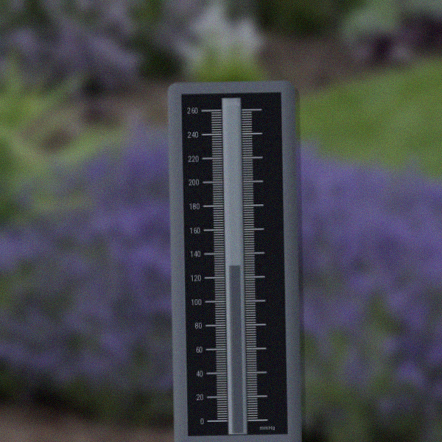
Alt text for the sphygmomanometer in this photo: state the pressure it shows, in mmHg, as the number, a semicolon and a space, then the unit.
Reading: 130; mmHg
